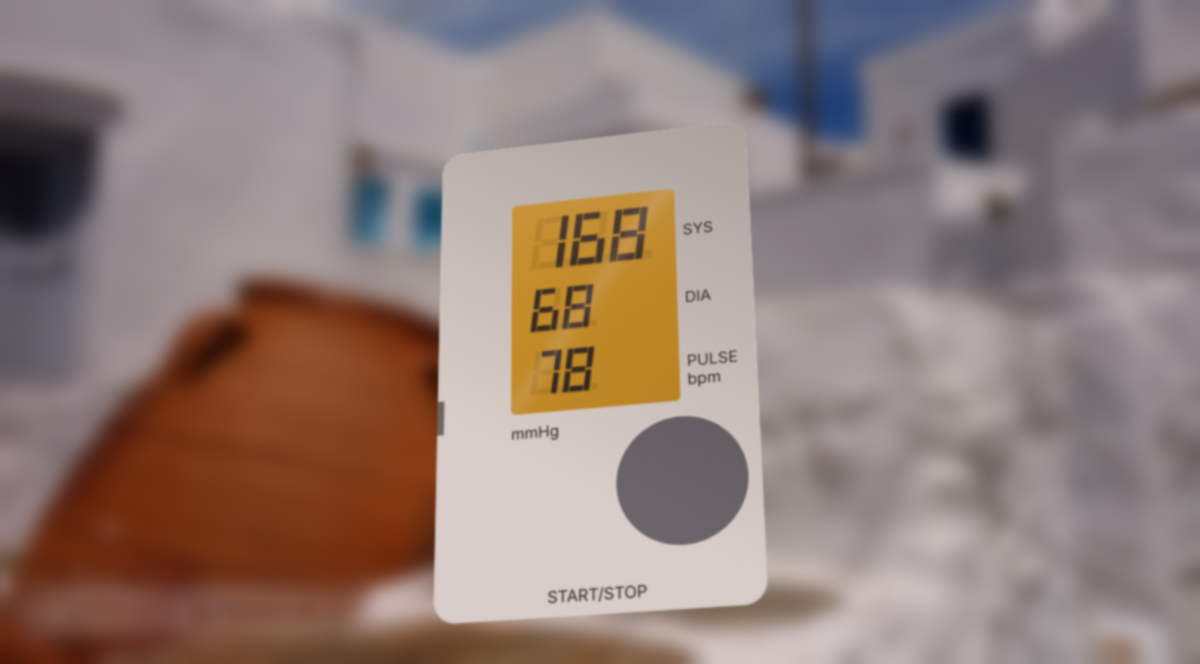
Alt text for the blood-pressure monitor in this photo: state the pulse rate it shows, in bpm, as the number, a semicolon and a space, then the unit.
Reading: 78; bpm
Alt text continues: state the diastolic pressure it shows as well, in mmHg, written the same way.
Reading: 68; mmHg
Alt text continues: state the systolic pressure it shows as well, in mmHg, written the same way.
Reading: 168; mmHg
